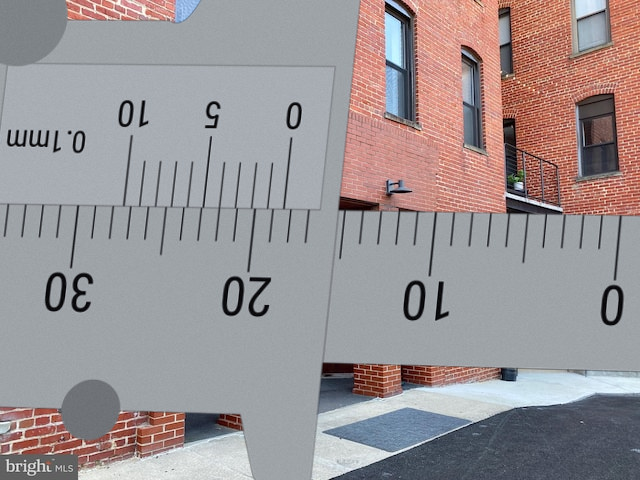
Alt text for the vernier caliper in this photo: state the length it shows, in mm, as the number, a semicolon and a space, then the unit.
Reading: 18.4; mm
